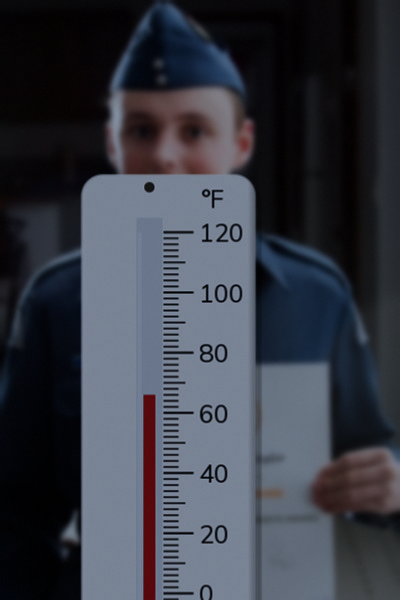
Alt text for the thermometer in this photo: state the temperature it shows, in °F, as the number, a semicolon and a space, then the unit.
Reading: 66; °F
